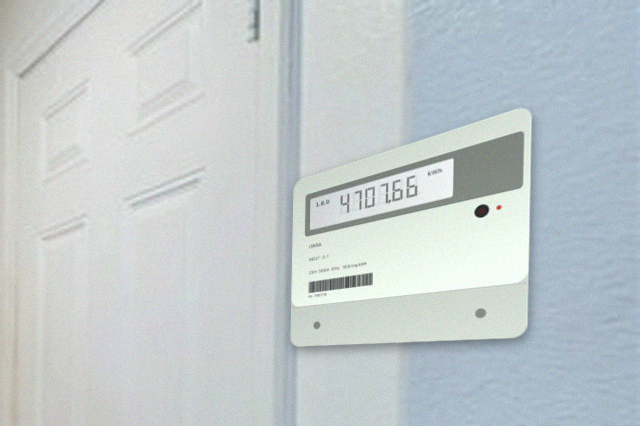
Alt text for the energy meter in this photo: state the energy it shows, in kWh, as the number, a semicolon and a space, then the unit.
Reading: 4707.66; kWh
